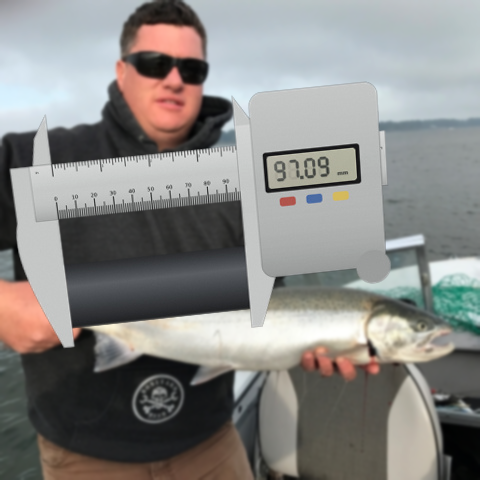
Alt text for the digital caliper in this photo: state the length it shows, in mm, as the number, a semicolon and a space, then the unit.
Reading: 97.09; mm
